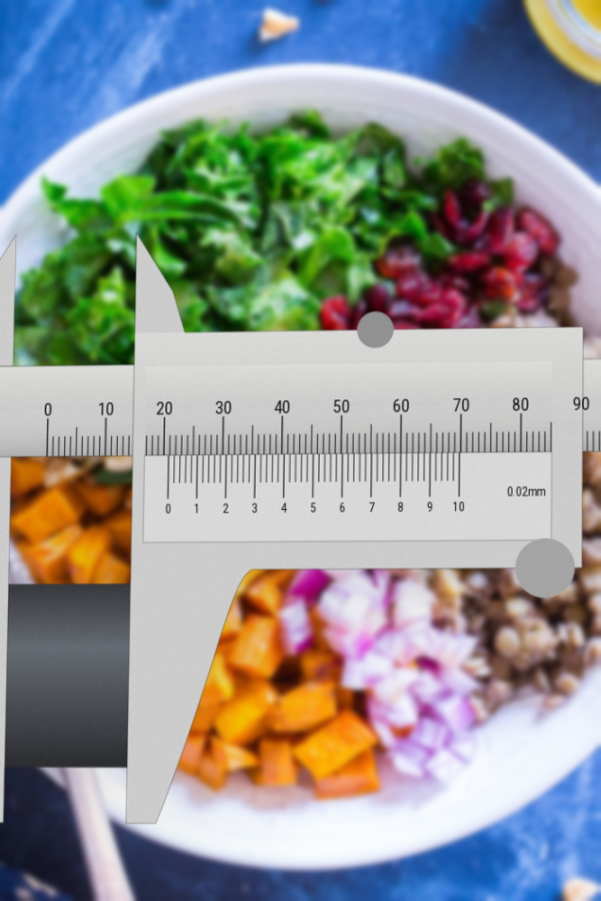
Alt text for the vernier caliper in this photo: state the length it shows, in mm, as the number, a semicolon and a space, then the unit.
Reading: 20.8; mm
